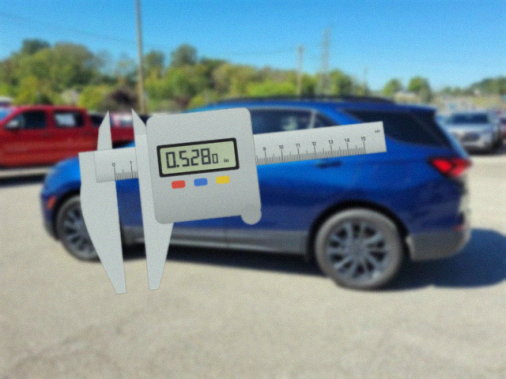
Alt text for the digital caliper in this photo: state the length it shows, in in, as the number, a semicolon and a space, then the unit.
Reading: 0.5280; in
